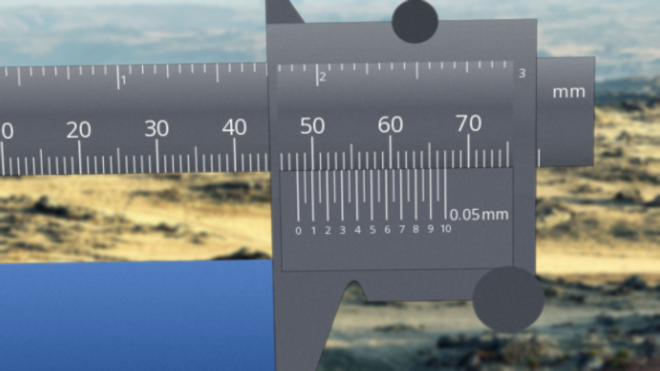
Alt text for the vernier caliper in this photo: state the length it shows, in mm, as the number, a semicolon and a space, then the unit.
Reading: 48.0; mm
